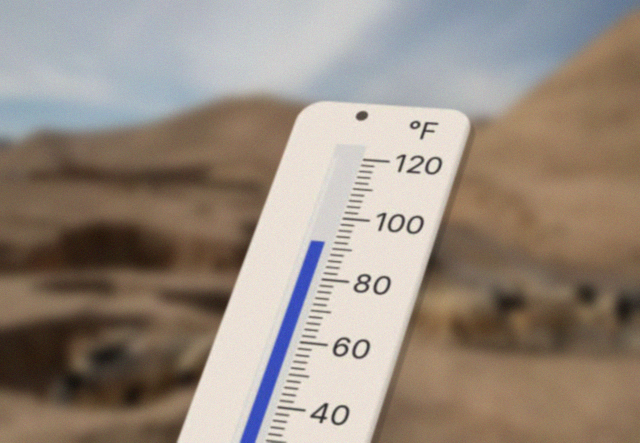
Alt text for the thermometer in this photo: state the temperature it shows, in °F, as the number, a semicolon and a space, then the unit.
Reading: 92; °F
